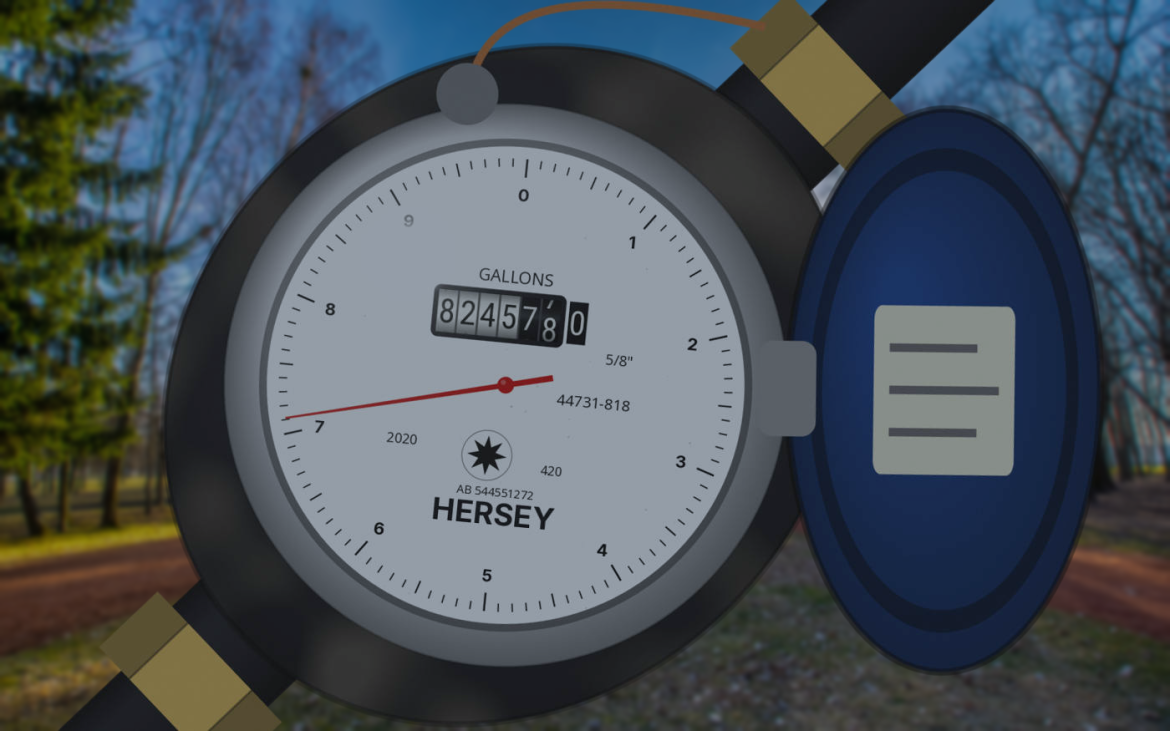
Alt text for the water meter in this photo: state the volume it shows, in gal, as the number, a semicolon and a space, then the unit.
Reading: 8245777.1; gal
